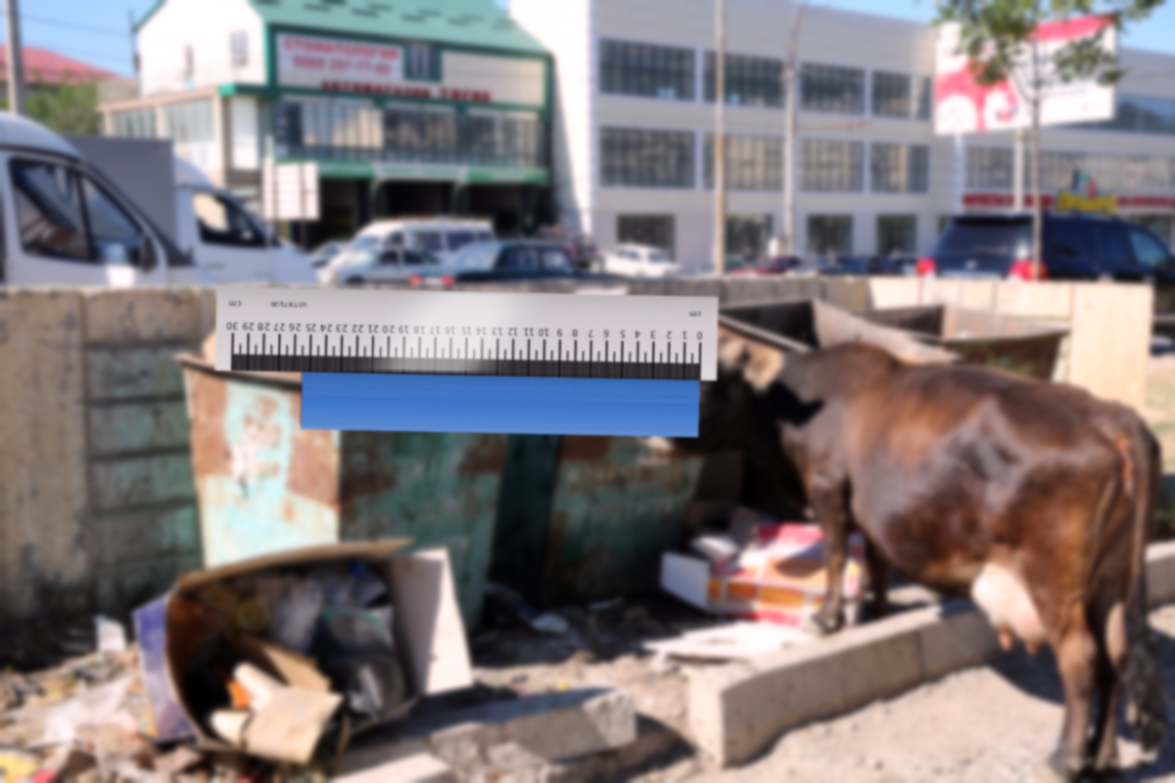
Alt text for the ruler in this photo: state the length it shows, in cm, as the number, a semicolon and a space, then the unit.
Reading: 25.5; cm
